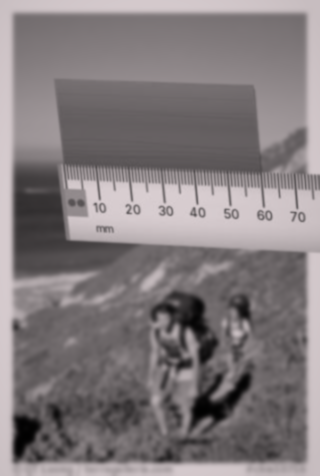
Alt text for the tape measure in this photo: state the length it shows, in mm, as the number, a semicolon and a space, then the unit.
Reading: 60; mm
